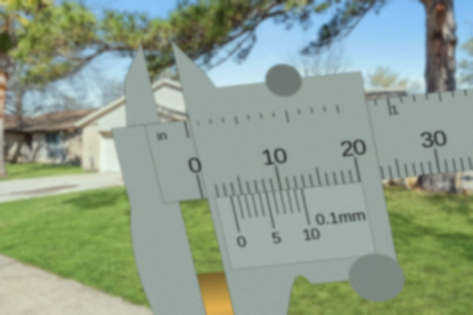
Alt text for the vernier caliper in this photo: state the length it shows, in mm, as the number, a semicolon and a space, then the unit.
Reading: 3.6; mm
